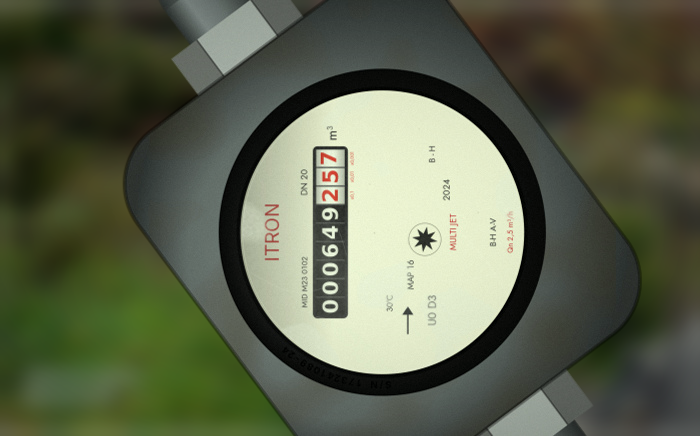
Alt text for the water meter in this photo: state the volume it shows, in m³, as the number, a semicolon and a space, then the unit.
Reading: 649.257; m³
